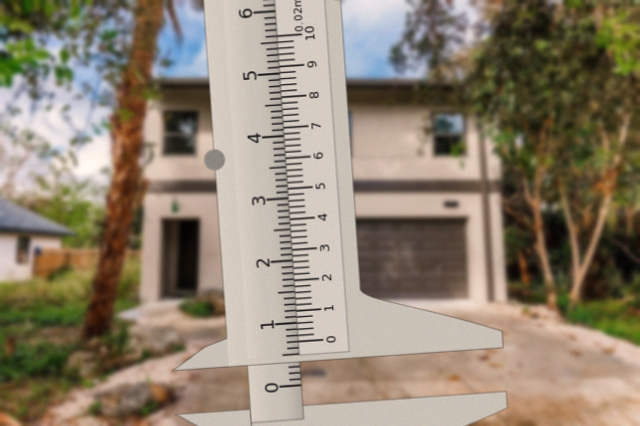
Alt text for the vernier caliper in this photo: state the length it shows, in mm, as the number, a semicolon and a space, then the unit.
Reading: 7.0; mm
